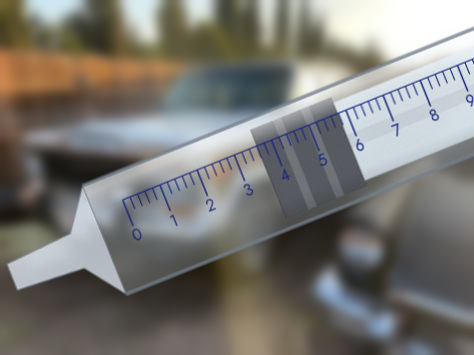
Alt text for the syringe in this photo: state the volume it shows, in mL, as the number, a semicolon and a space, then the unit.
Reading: 3.6; mL
